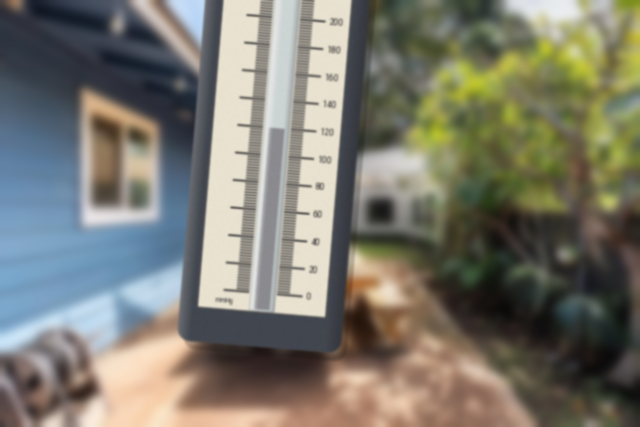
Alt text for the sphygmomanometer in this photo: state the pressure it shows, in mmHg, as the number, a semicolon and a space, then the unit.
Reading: 120; mmHg
